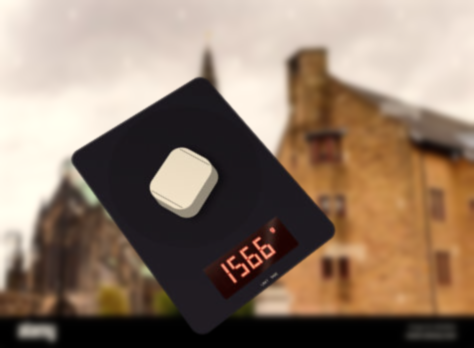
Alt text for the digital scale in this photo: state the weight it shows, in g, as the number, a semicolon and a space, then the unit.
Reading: 1566; g
